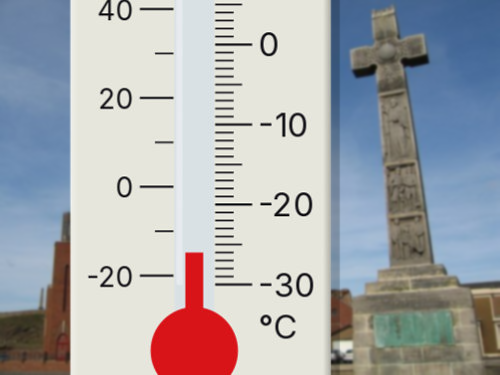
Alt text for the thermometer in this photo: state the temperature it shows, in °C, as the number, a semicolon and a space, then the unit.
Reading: -26; °C
